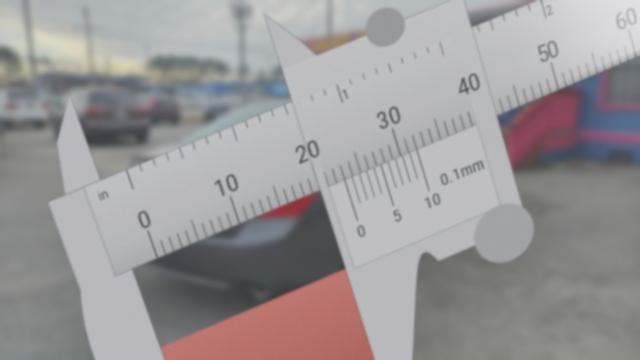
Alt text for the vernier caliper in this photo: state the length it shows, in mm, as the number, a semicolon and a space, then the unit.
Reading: 23.0; mm
